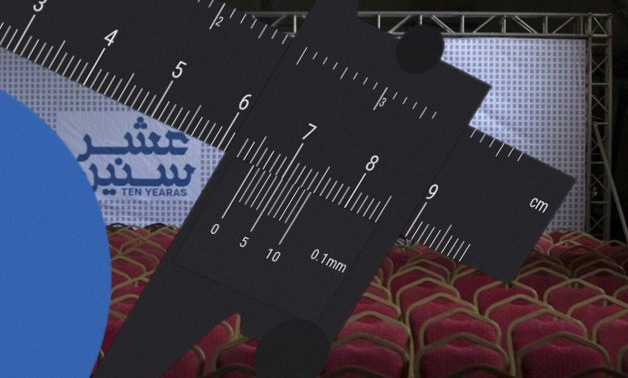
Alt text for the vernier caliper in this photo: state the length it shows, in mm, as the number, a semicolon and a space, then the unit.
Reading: 65.6; mm
